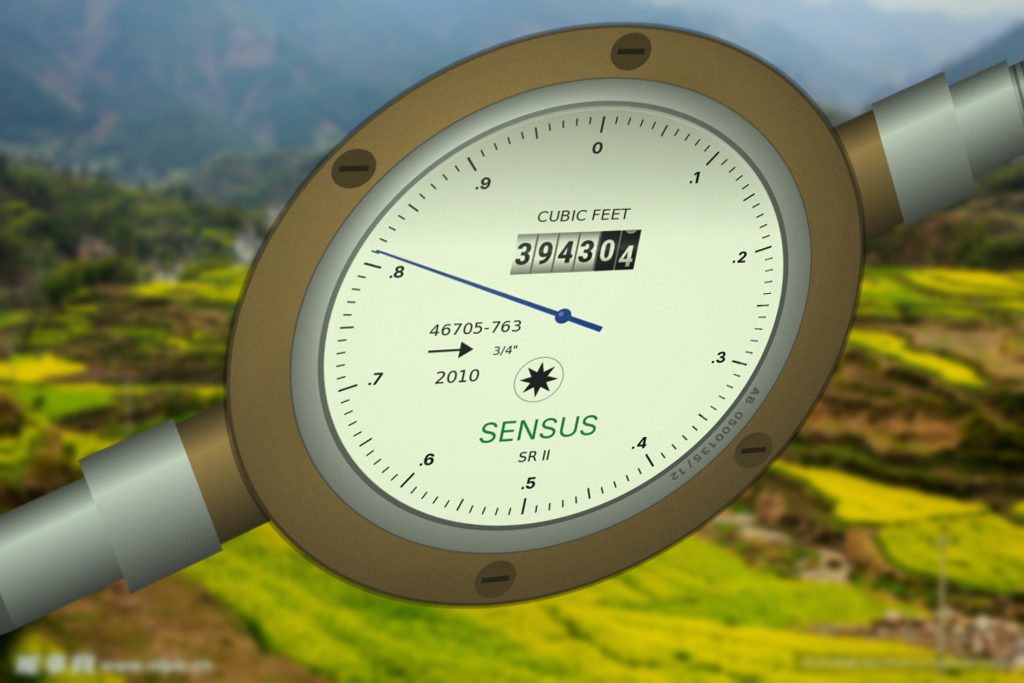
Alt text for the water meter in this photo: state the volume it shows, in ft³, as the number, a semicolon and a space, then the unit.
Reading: 394303.81; ft³
